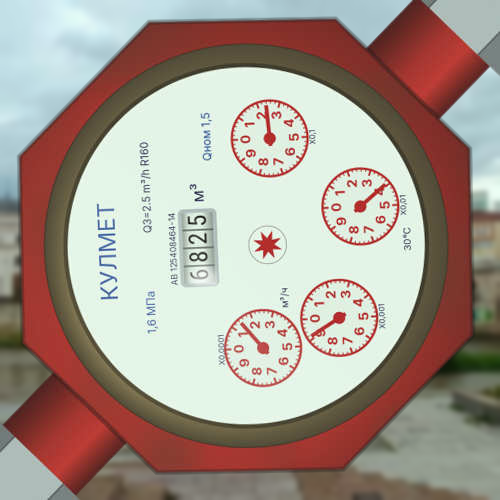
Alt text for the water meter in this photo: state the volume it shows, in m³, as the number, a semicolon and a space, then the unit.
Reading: 6825.2391; m³
